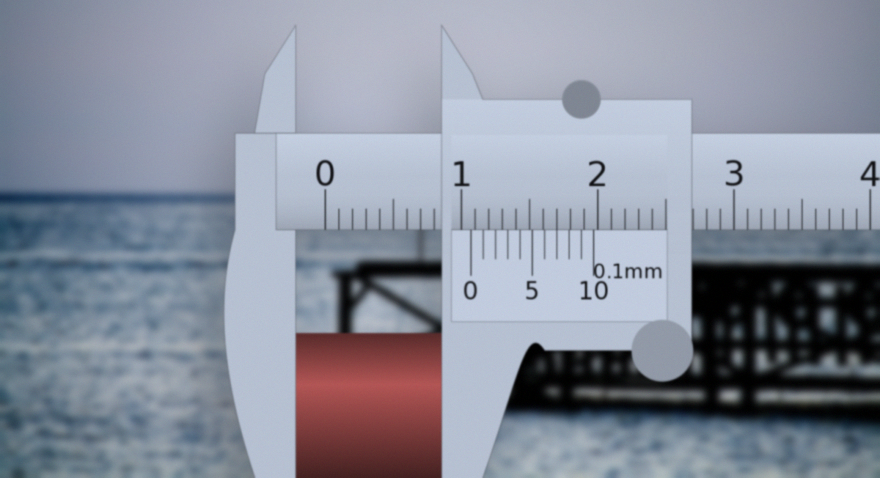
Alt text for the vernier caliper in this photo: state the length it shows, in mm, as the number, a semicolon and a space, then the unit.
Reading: 10.7; mm
